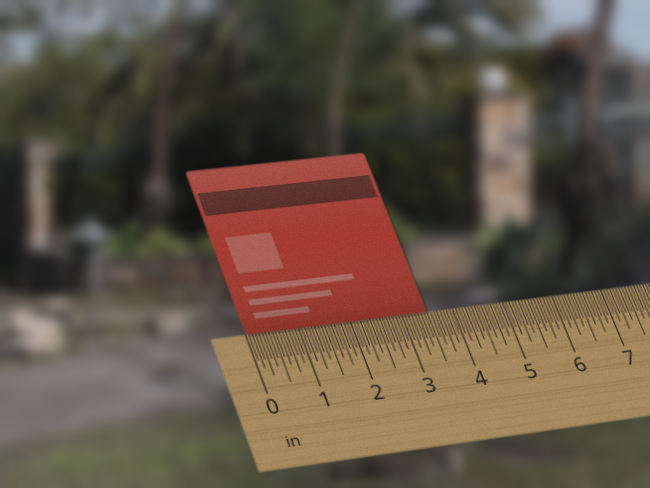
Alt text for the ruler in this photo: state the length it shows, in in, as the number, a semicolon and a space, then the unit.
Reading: 3.5; in
